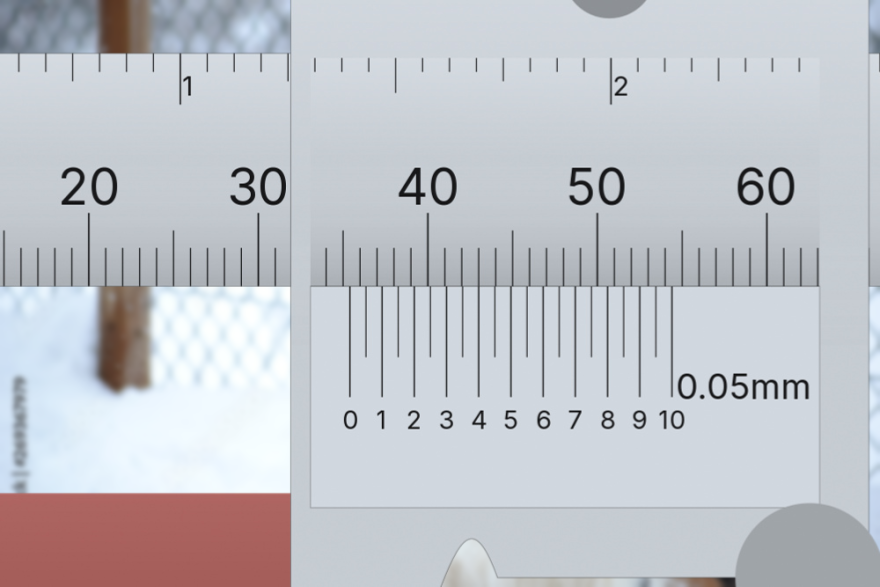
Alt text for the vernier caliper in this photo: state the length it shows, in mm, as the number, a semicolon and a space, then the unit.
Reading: 35.4; mm
